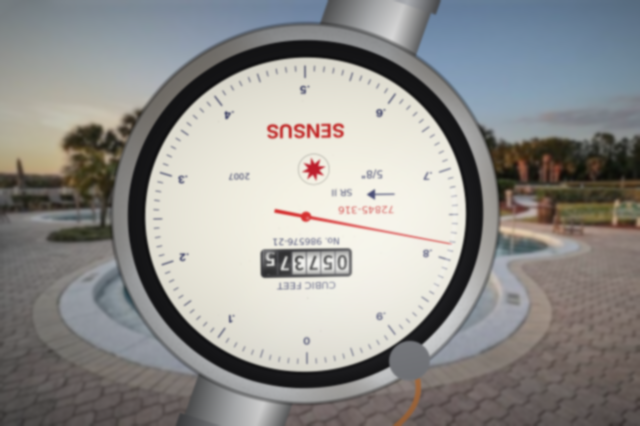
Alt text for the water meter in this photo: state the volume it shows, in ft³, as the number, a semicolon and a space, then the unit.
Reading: 57374.78; ft³
